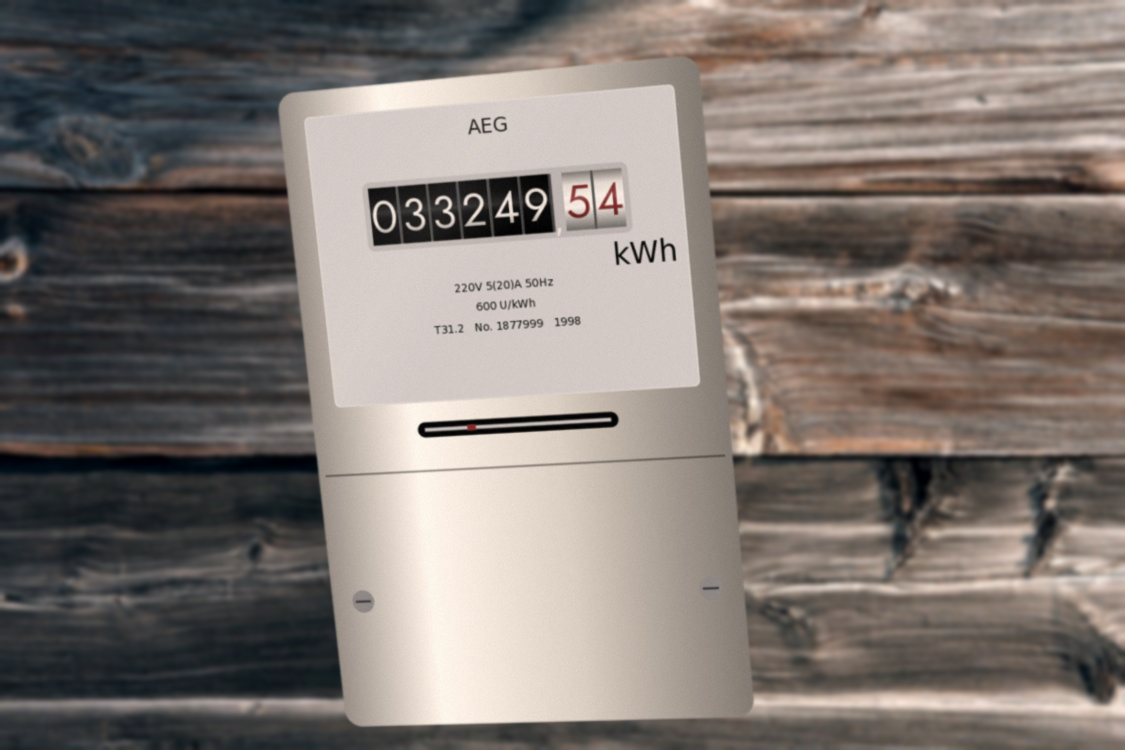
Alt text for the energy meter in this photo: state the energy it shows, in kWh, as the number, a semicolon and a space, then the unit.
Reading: 33249.54; kWh
